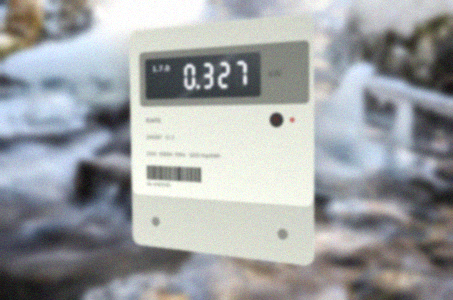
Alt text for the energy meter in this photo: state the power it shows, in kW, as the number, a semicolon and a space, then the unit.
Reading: 0.327; kW
